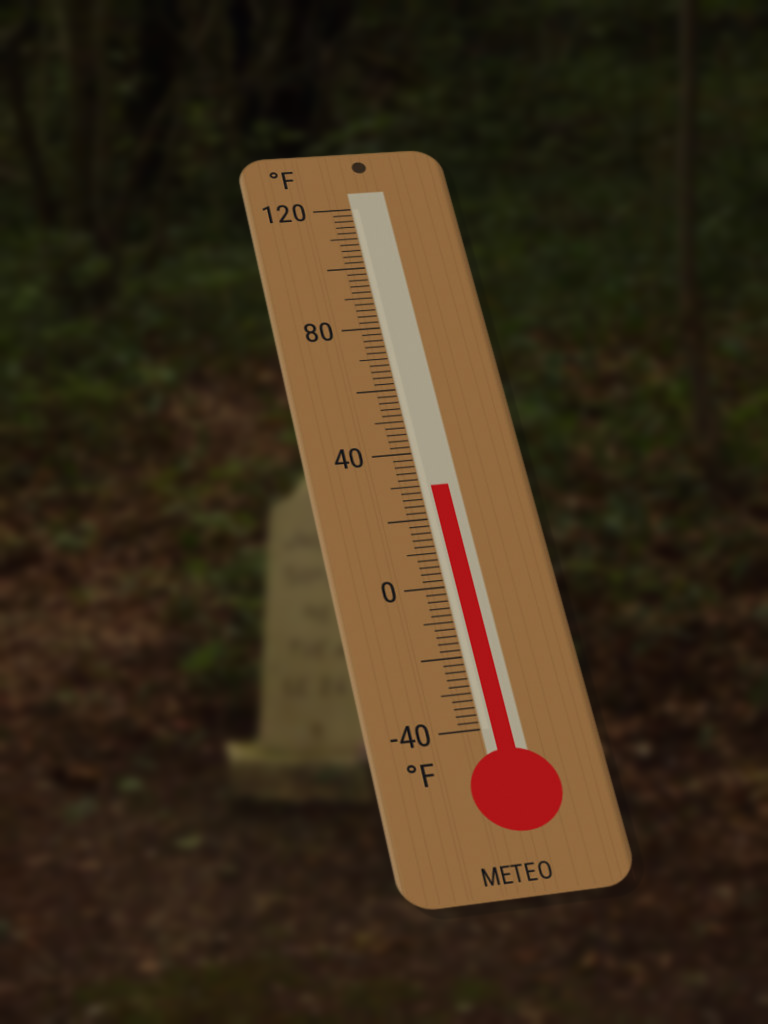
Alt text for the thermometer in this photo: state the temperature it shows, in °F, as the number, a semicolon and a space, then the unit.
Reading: 30; °F
